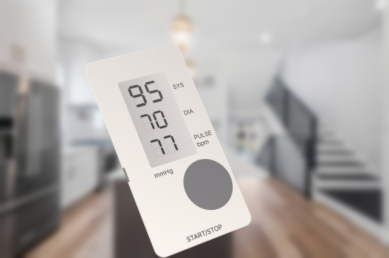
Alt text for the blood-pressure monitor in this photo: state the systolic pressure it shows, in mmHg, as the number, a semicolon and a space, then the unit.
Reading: 95; mmHg
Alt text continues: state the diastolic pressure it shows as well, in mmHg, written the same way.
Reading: 70; mmHg
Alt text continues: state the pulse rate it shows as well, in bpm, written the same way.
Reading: 77; bpm
